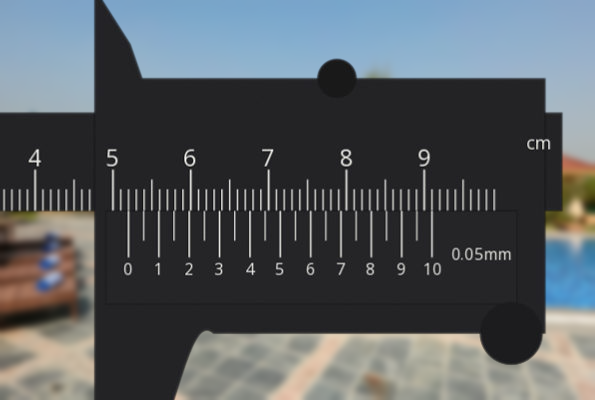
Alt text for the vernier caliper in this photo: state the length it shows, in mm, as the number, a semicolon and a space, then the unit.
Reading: 52.0; mm
